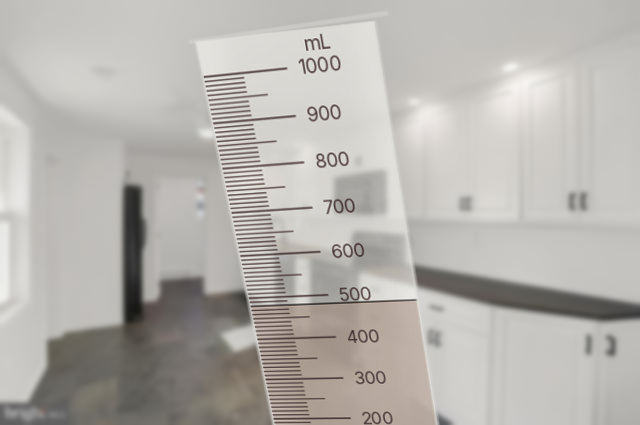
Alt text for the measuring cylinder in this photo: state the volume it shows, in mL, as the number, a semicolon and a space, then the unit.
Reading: 480; mL
